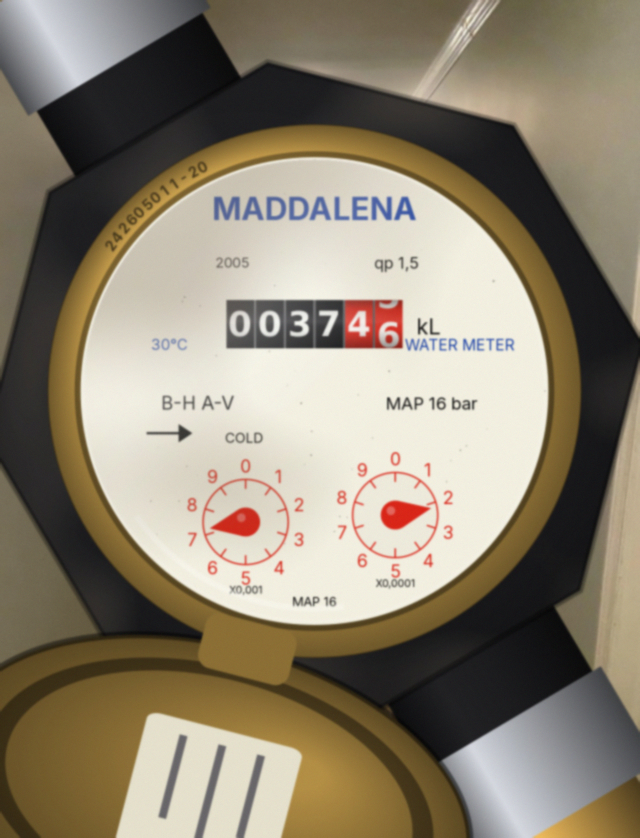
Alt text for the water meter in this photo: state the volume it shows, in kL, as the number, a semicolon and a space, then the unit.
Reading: 37.4572; kL
